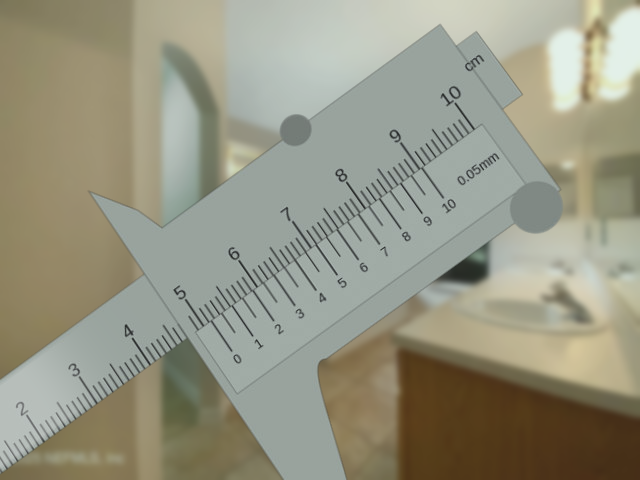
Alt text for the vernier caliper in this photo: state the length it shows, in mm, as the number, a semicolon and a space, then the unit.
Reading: 51.4; mm
